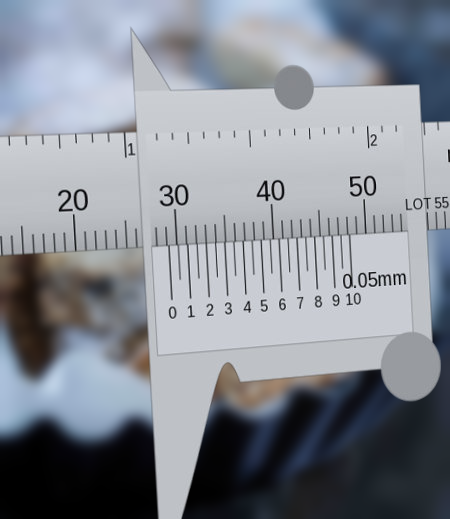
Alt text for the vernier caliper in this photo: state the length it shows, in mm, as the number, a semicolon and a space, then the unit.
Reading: 29.2; mm
